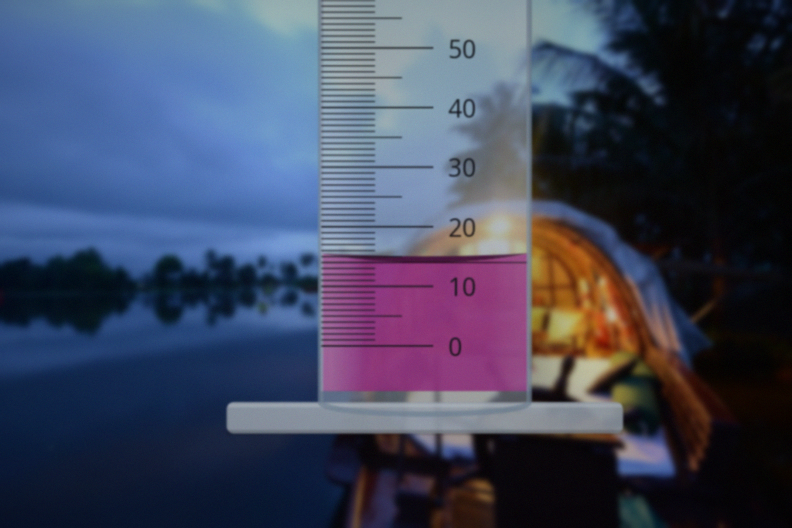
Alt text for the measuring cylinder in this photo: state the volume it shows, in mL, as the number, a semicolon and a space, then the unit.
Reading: 14; mL
